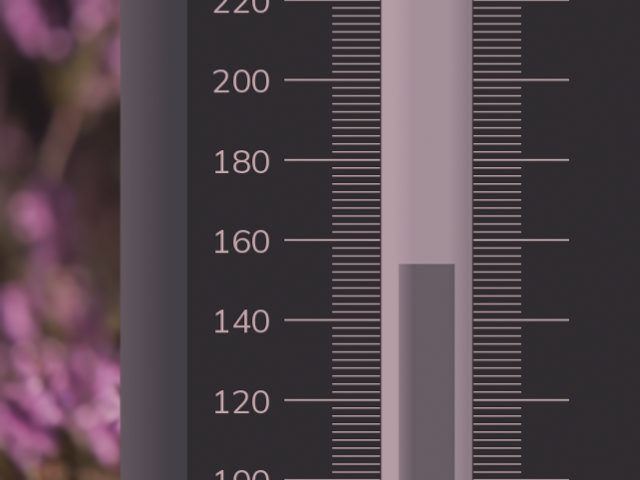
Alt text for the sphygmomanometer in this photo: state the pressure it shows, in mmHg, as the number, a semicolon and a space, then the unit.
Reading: 154; mmHg
